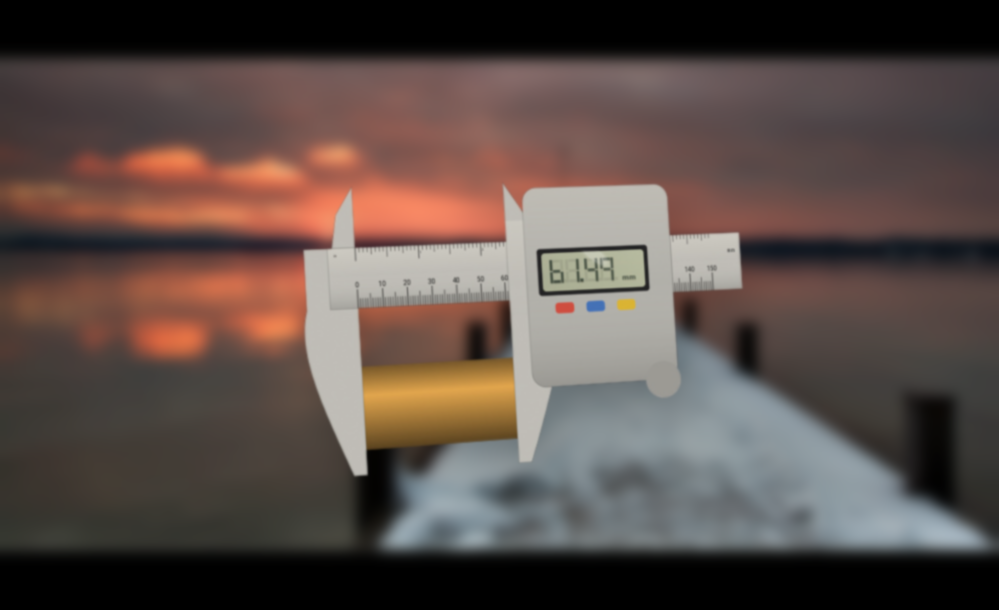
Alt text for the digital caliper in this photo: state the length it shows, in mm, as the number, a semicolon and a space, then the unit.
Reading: 61.49; mm
